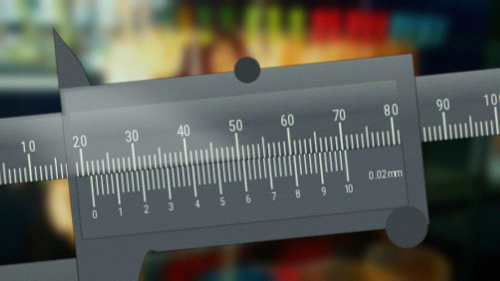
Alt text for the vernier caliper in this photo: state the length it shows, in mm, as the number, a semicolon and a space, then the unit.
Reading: 21.5; mm
